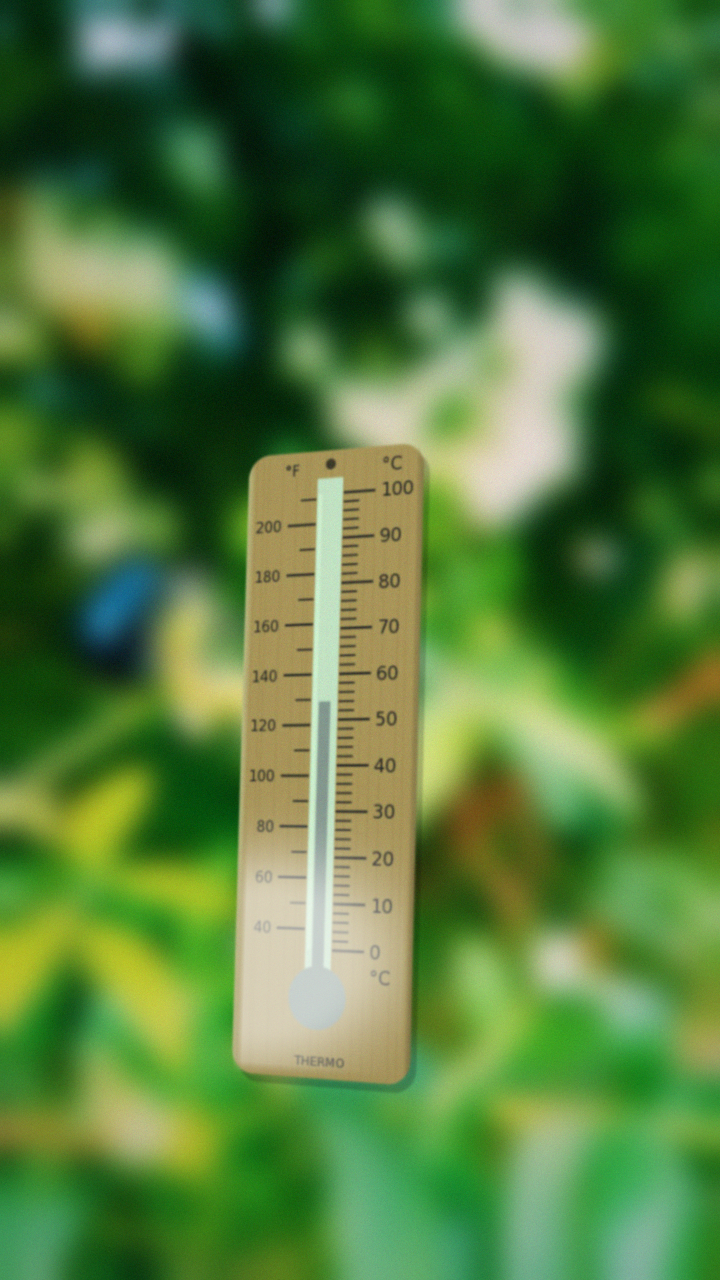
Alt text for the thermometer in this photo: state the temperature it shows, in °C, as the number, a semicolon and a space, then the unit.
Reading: 54; °C
